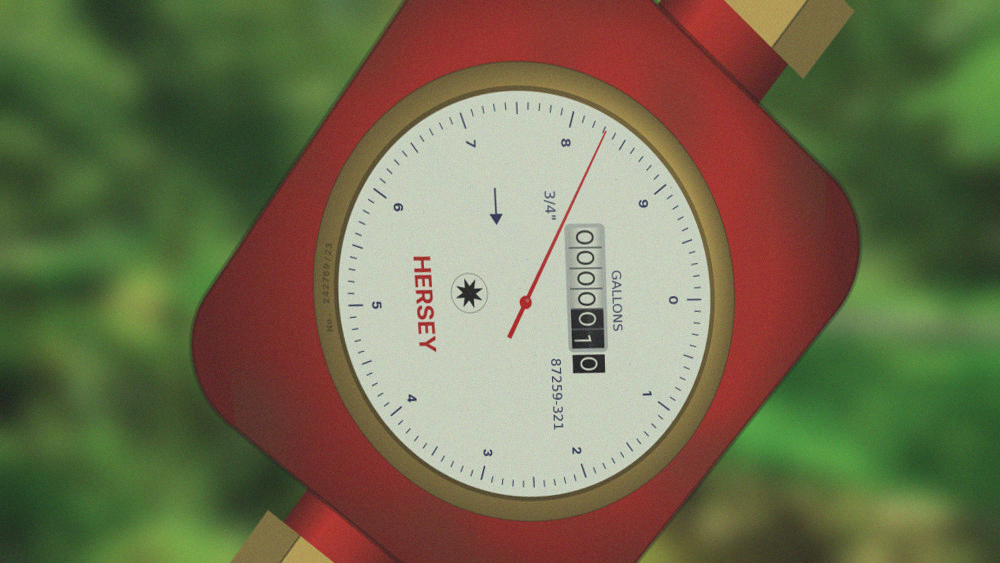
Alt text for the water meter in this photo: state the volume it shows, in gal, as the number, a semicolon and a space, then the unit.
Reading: 8.3; gal
